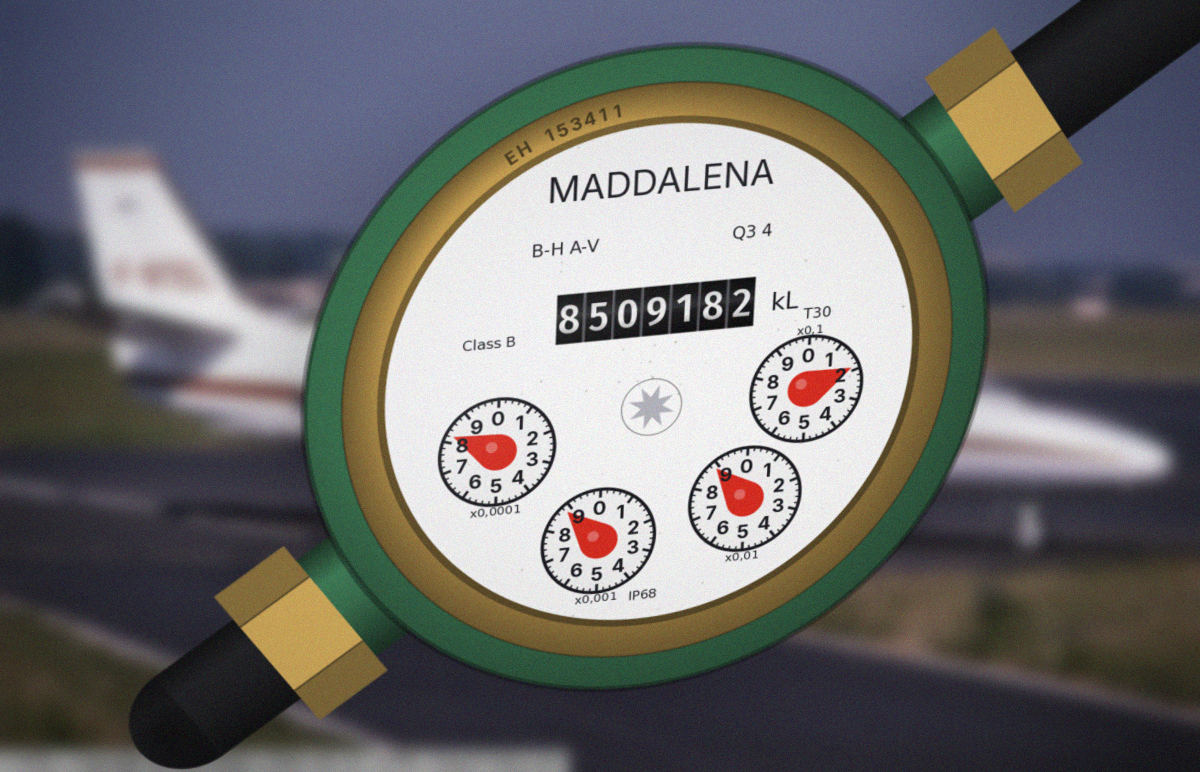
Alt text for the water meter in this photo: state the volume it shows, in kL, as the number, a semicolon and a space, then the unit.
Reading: 8509182.1888; kL
